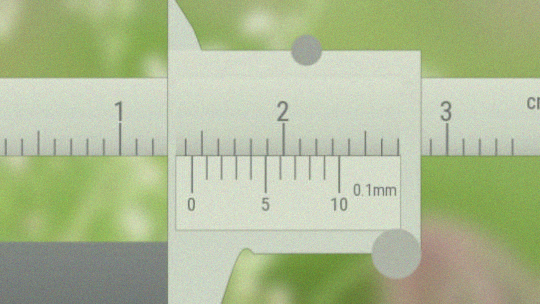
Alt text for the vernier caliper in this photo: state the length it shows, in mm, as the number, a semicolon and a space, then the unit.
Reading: 14.4; mm
